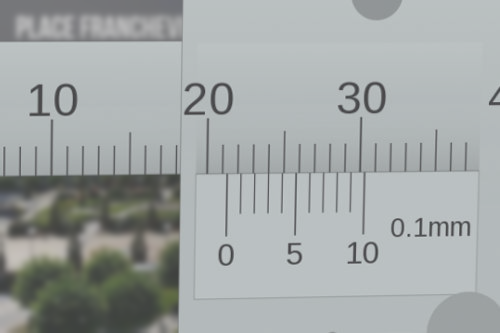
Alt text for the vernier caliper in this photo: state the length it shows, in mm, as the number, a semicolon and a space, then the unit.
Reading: 21.3; mm
